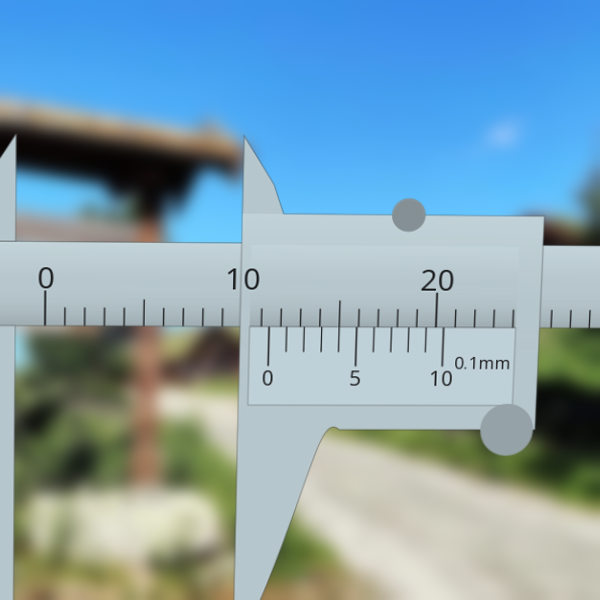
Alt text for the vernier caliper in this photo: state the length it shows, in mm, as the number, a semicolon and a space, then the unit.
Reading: 11.4; mm
